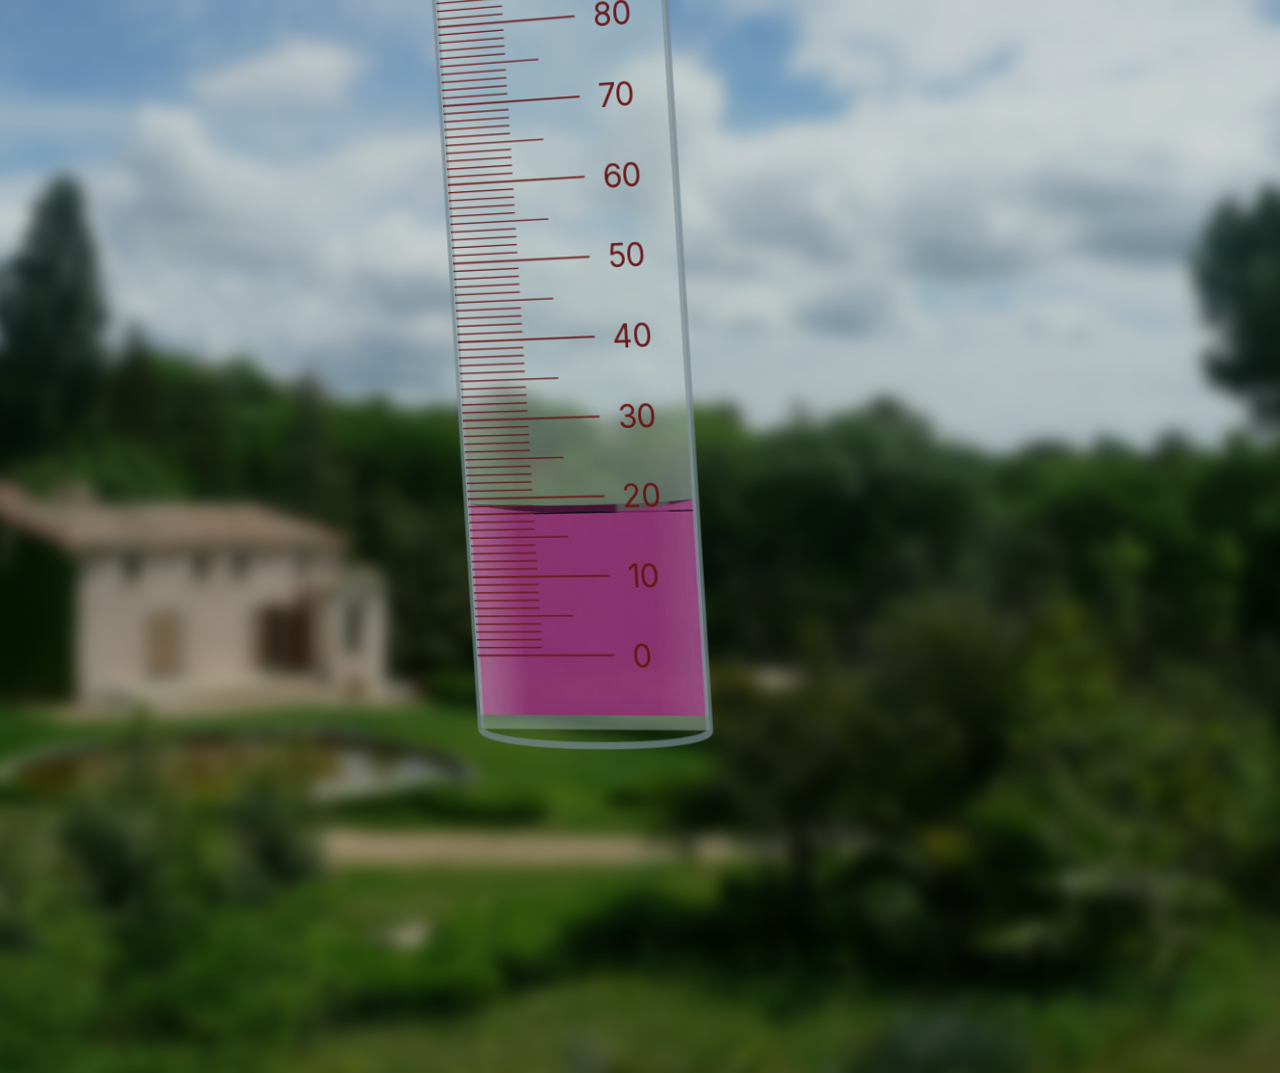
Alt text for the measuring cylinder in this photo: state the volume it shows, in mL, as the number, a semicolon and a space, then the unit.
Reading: 18; mL
